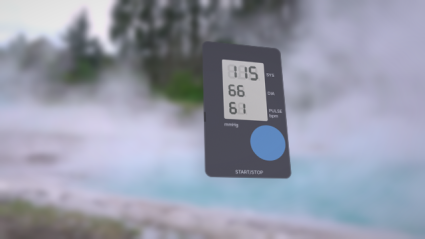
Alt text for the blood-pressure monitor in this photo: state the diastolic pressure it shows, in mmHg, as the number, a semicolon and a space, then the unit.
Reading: 66; mmHg
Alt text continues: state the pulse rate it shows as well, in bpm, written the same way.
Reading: 61; bpm
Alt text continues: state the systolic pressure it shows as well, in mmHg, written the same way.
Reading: 115; mmHg
